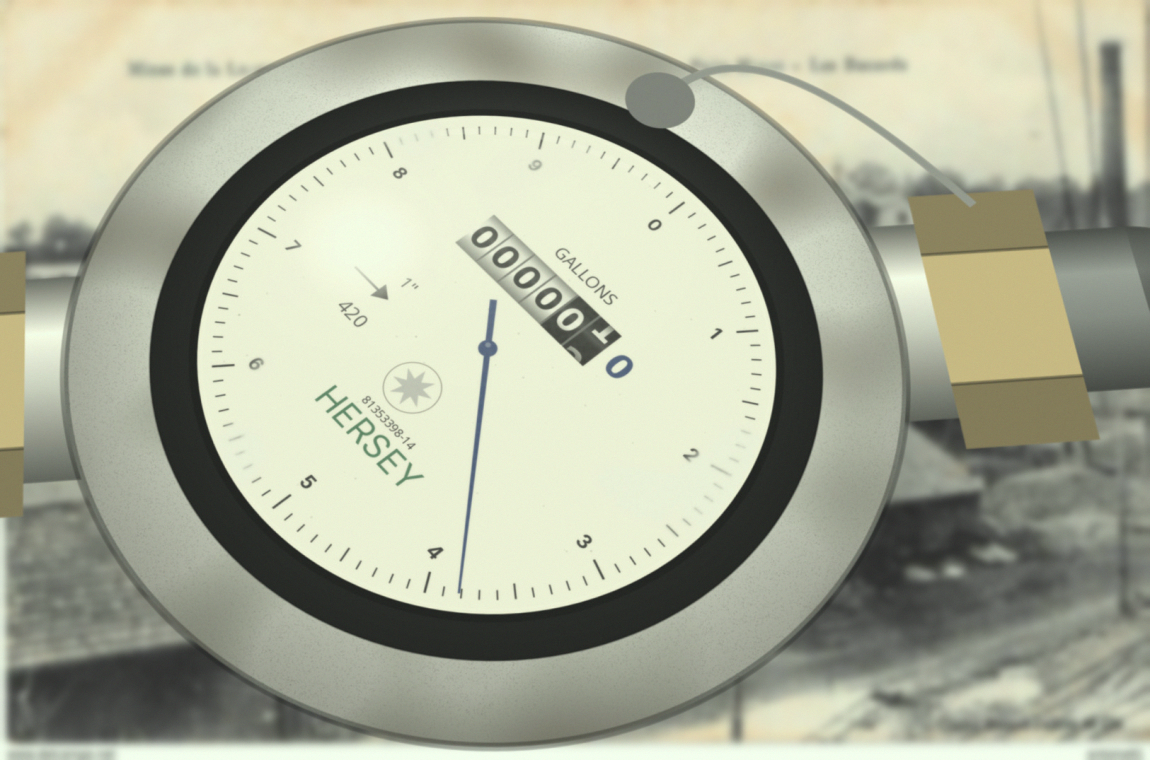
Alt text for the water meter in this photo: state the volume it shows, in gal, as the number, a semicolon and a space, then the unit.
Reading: 13.8; gal
